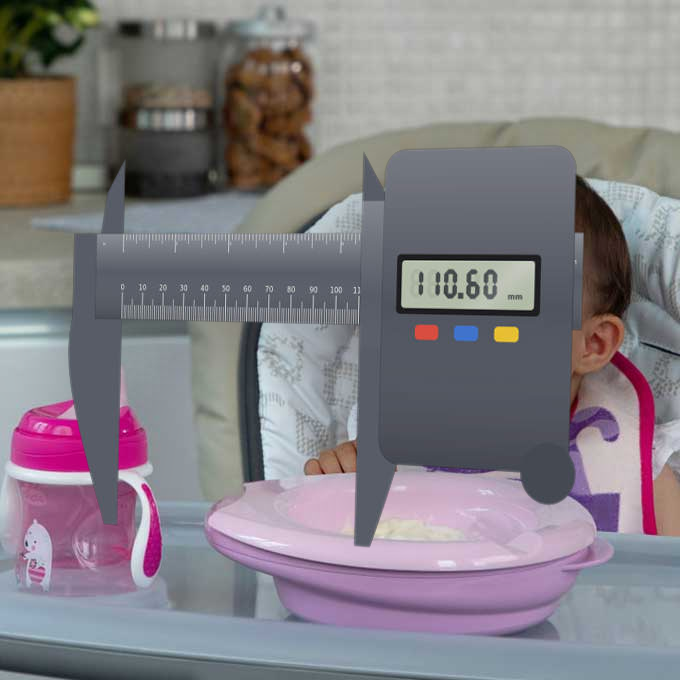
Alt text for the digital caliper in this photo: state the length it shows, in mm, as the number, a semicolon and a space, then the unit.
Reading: 110.60; mm
